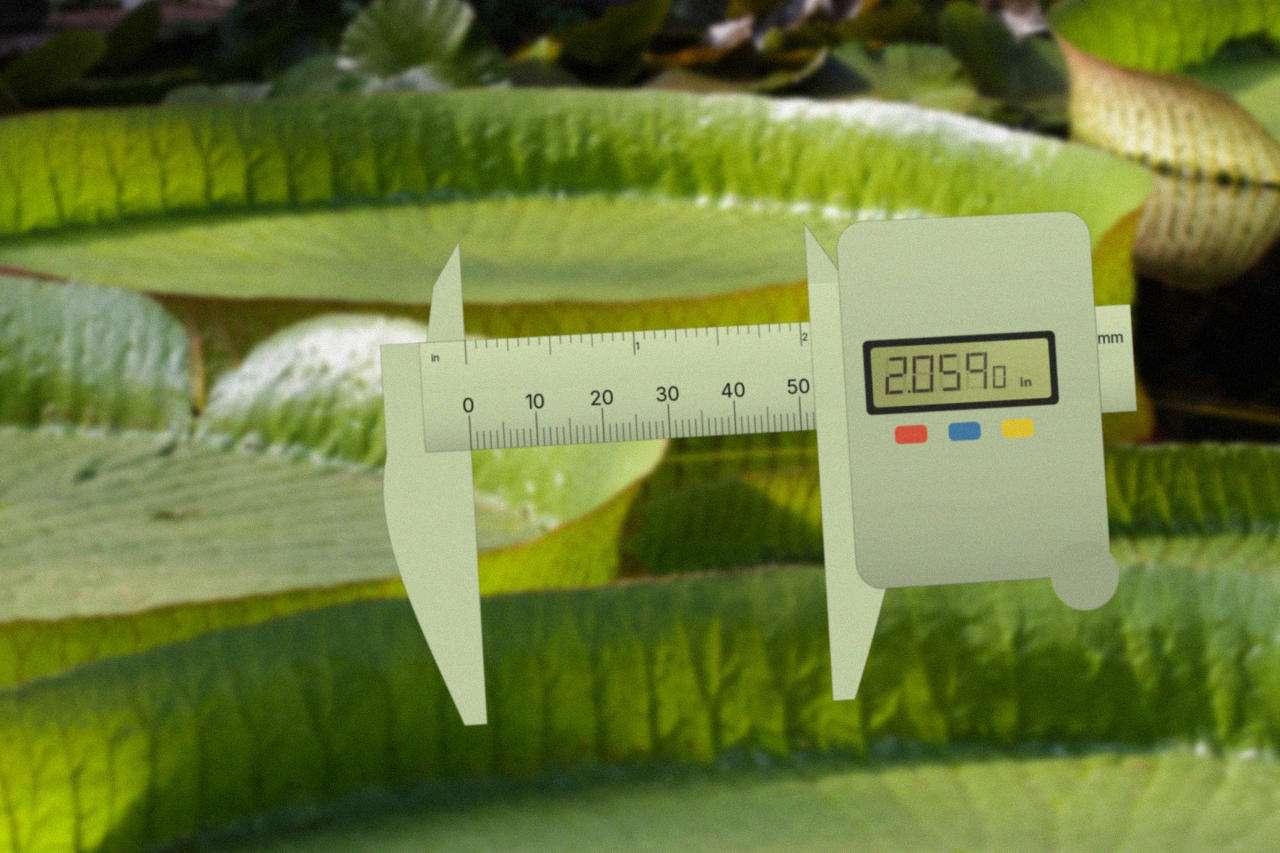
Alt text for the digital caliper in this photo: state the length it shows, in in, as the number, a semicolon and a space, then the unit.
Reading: 2.0590; in
